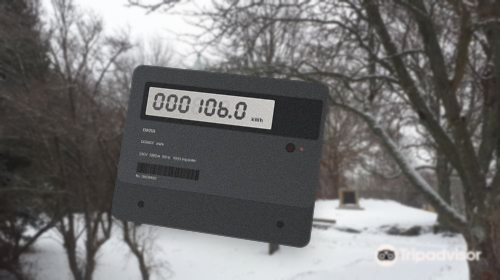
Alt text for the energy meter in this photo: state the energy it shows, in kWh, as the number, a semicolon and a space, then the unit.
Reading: 106.0; kWh
